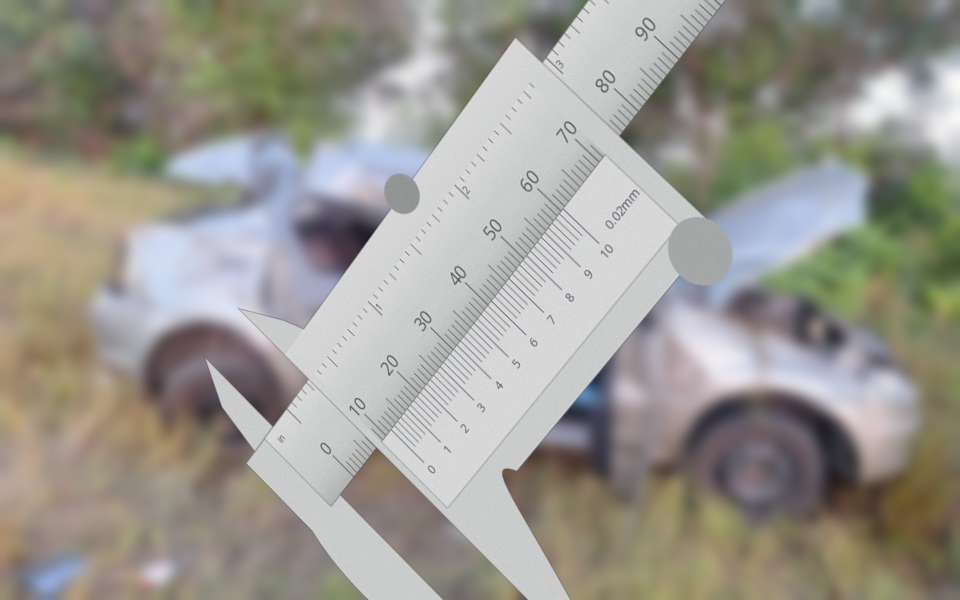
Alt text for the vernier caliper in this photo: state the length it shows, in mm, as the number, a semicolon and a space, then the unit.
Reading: 11.5; mm
